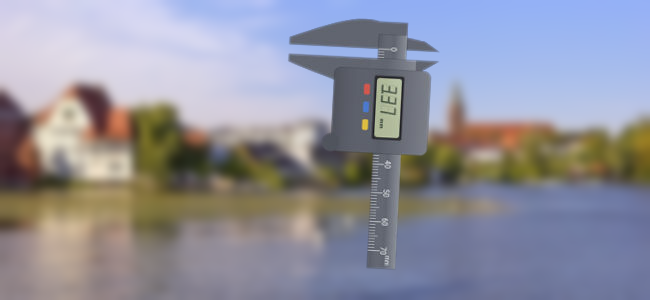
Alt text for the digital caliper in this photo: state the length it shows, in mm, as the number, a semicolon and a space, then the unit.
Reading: 3.37; mm
